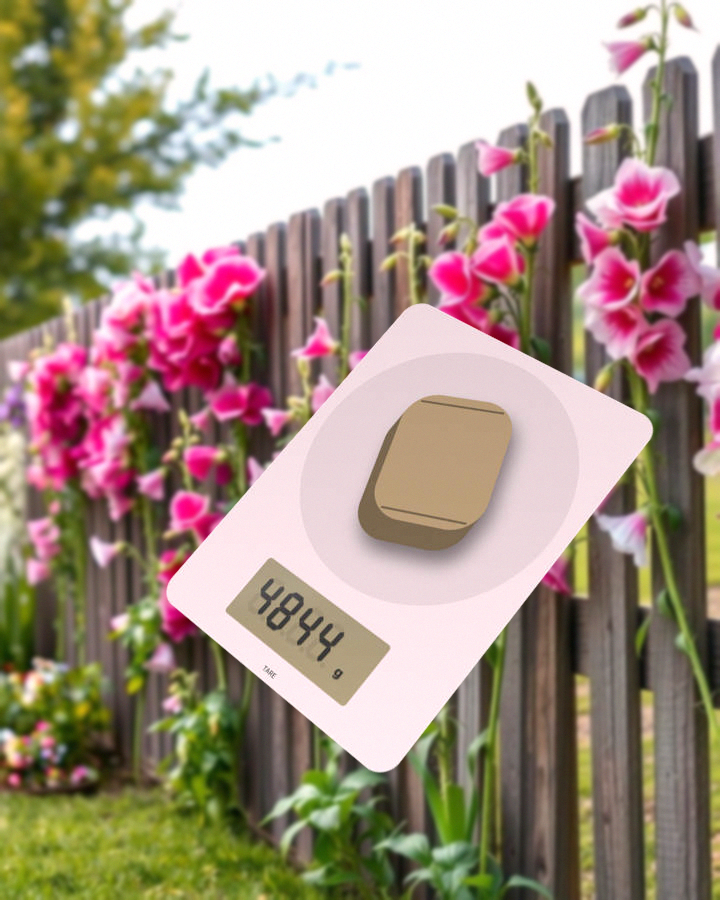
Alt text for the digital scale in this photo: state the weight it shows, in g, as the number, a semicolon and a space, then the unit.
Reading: 4844; g
